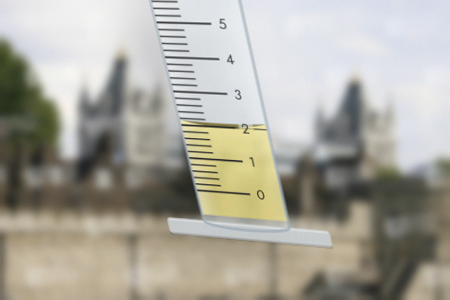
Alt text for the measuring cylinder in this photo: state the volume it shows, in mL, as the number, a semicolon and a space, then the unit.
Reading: 2; mL
